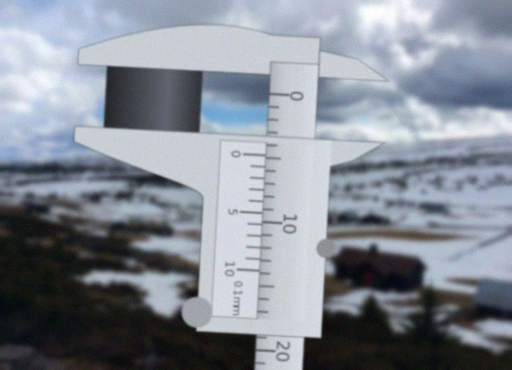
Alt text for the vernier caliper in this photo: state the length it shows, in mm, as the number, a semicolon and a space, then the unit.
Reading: 4.8; mm
